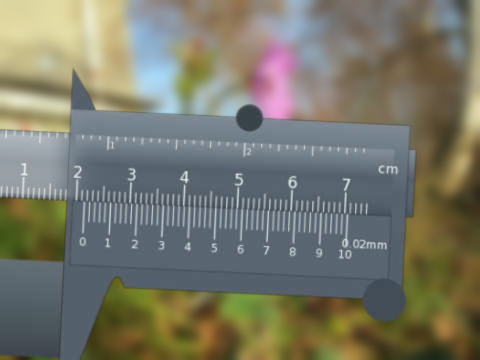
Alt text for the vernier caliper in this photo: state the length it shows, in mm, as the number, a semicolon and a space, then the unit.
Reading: 21.5; mm
